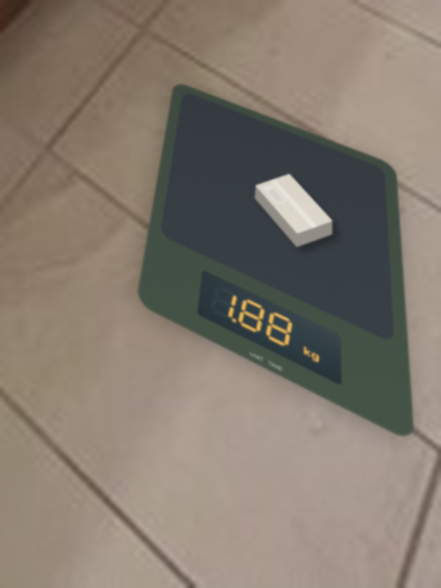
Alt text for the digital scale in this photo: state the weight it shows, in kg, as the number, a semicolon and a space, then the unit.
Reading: 1.88; kg
